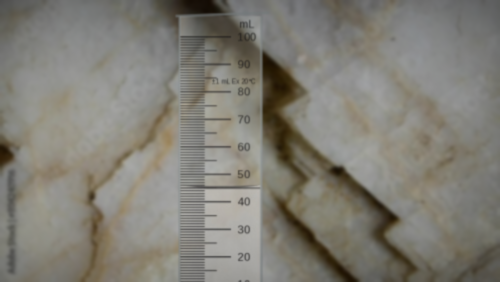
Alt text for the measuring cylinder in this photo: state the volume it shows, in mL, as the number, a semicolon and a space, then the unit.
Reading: 45; mL
